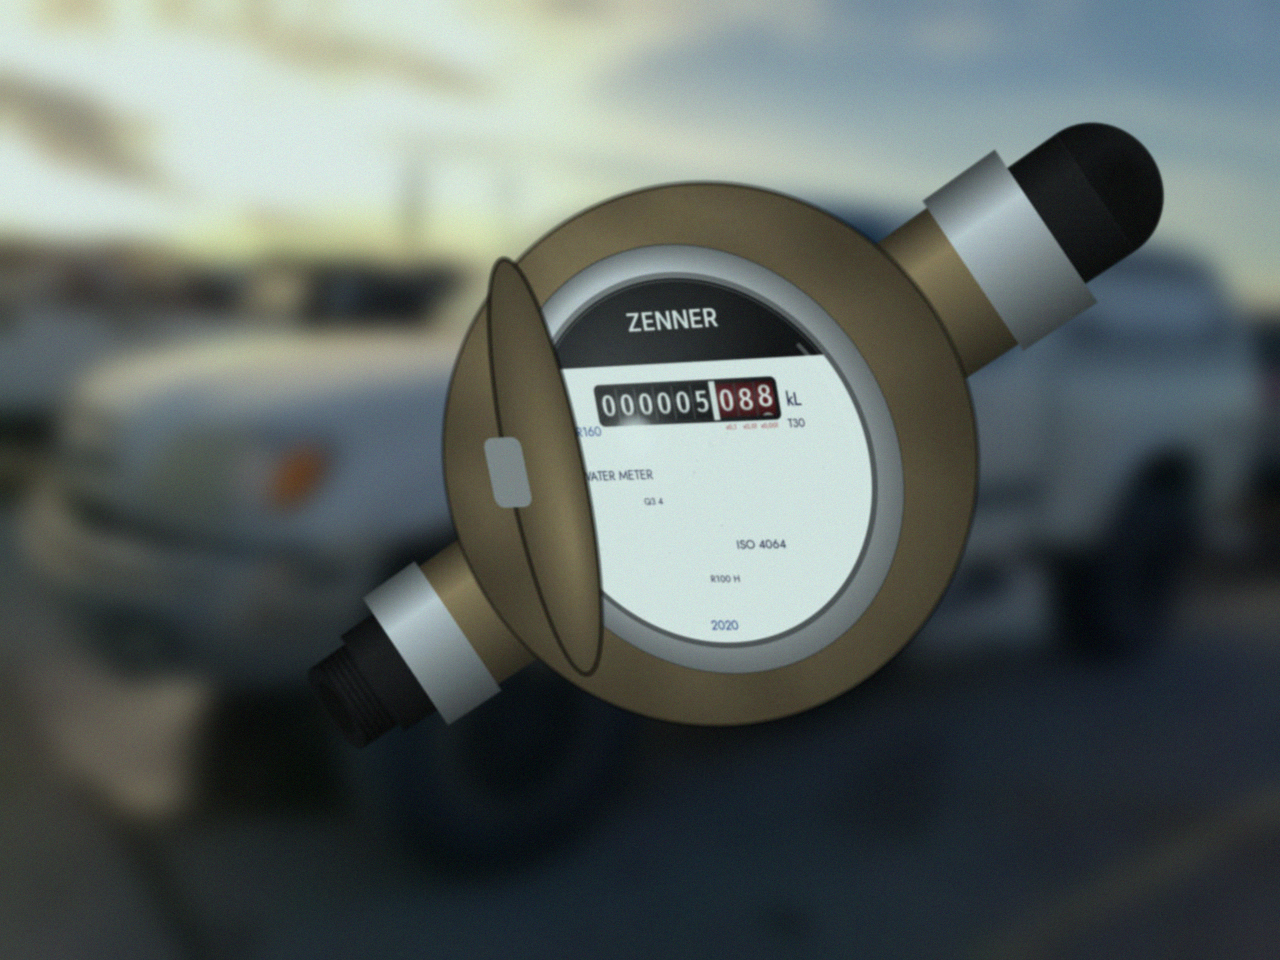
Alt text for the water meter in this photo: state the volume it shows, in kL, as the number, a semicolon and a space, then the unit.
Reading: 5.088; kL
